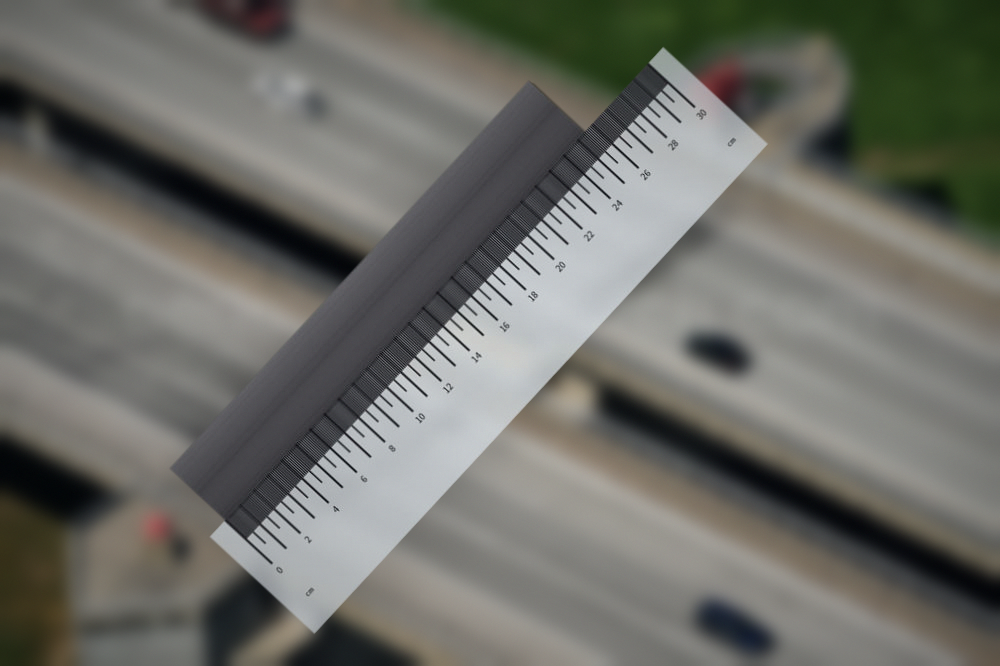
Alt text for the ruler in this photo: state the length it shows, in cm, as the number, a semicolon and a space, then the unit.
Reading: 25.5; cm
